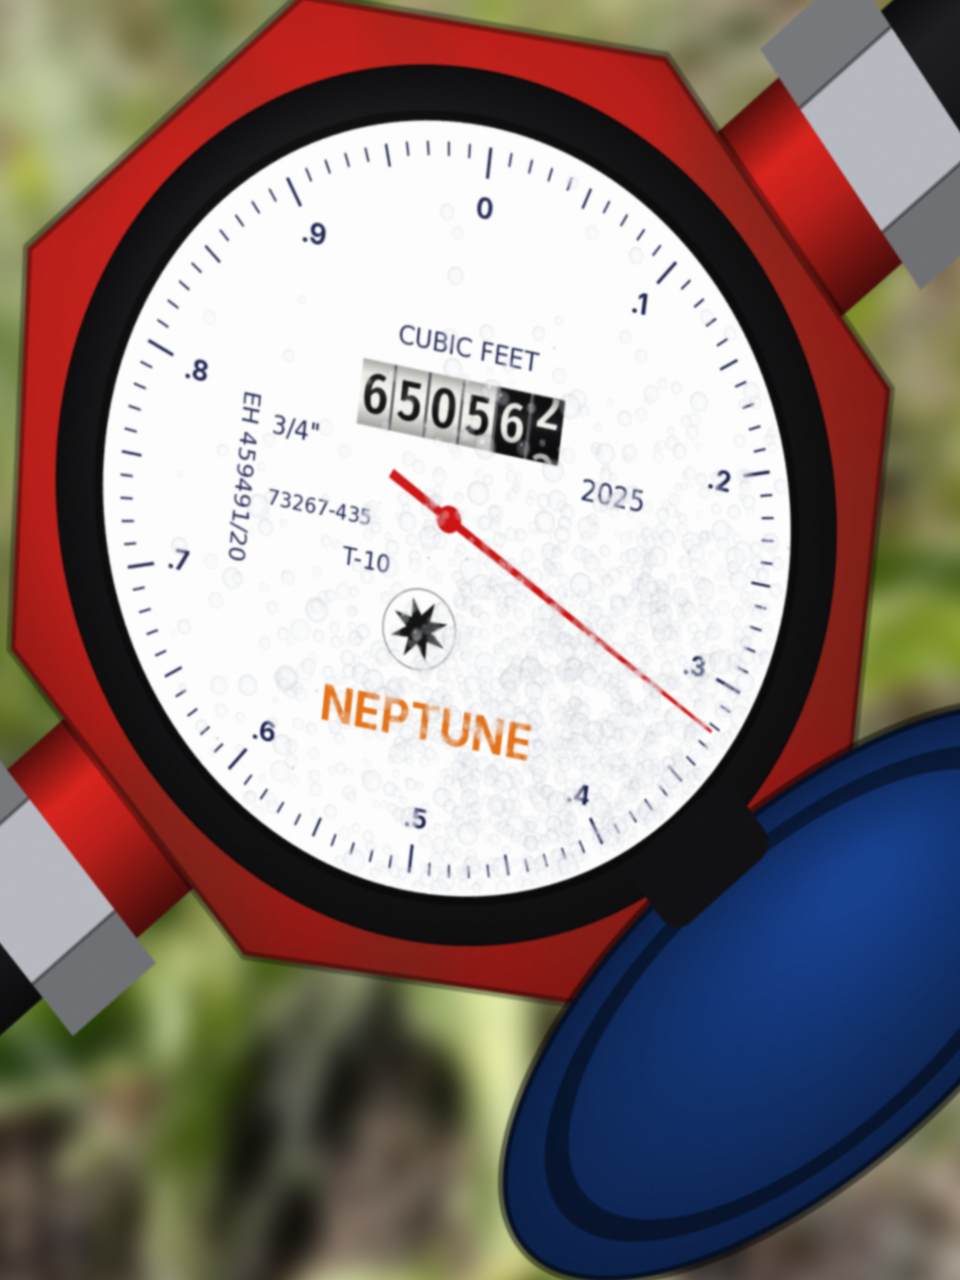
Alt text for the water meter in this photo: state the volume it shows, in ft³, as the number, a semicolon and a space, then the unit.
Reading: 650562.32; ft³
